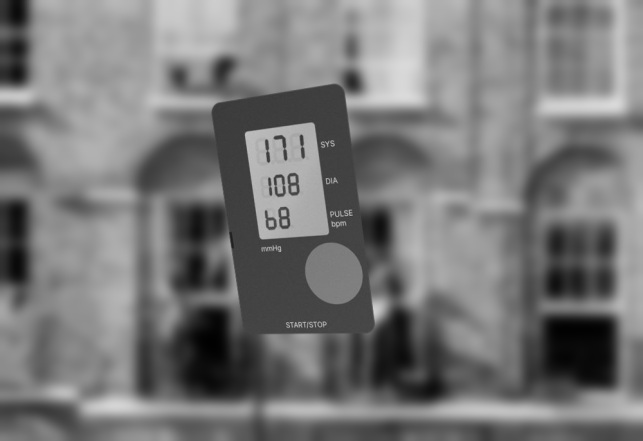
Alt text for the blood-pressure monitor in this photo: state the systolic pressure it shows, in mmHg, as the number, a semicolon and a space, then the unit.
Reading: 171; mmHg
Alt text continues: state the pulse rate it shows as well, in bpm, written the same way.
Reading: 68; bpm
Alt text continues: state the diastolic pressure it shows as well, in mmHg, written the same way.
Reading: 108; mmHg
